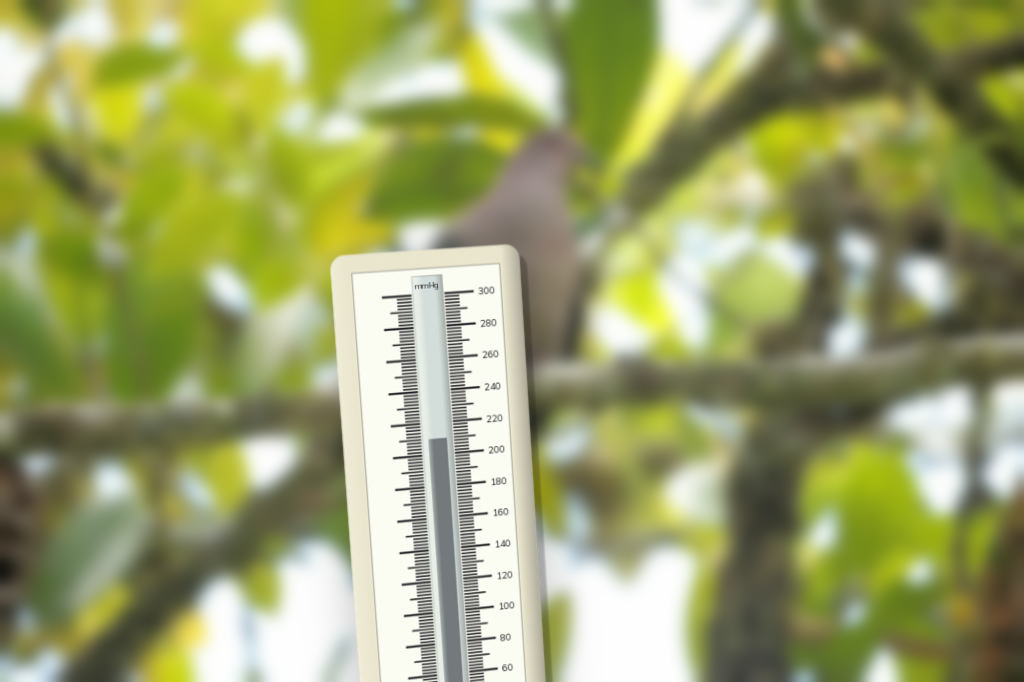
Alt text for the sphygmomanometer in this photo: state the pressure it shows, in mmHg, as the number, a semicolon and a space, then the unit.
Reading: 210; mmHg
